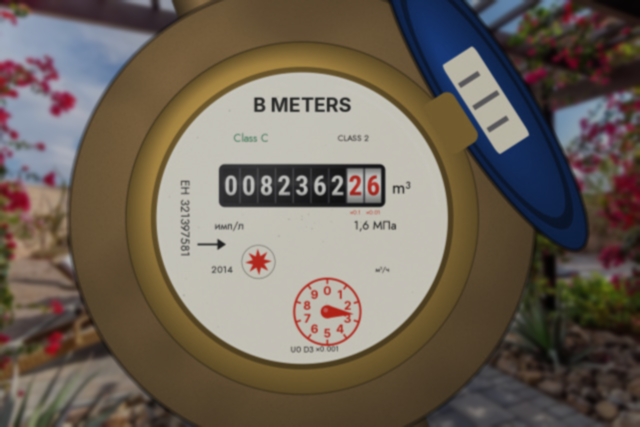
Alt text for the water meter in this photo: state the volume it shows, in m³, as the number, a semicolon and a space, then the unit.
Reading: 82362.262; m³
